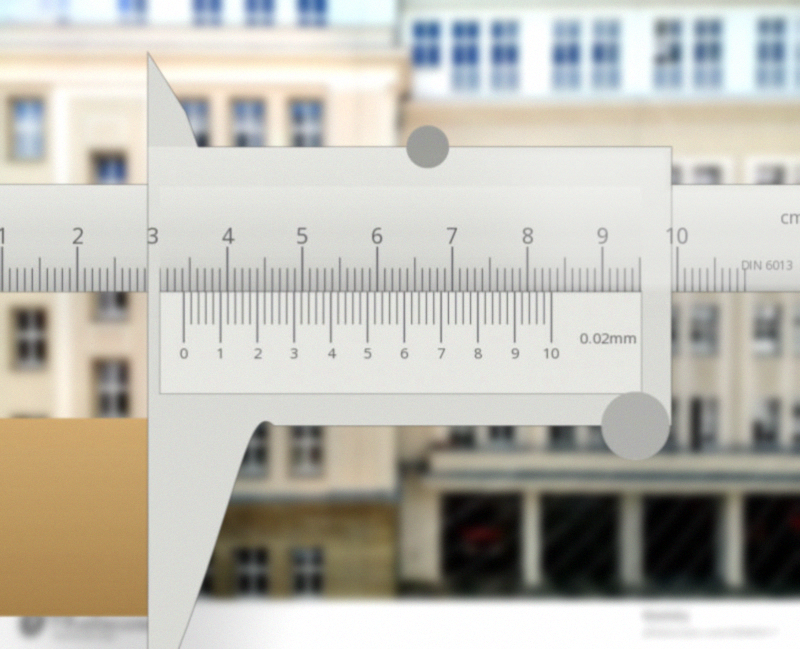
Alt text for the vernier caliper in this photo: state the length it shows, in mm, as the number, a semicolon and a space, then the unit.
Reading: 34.2; mm
